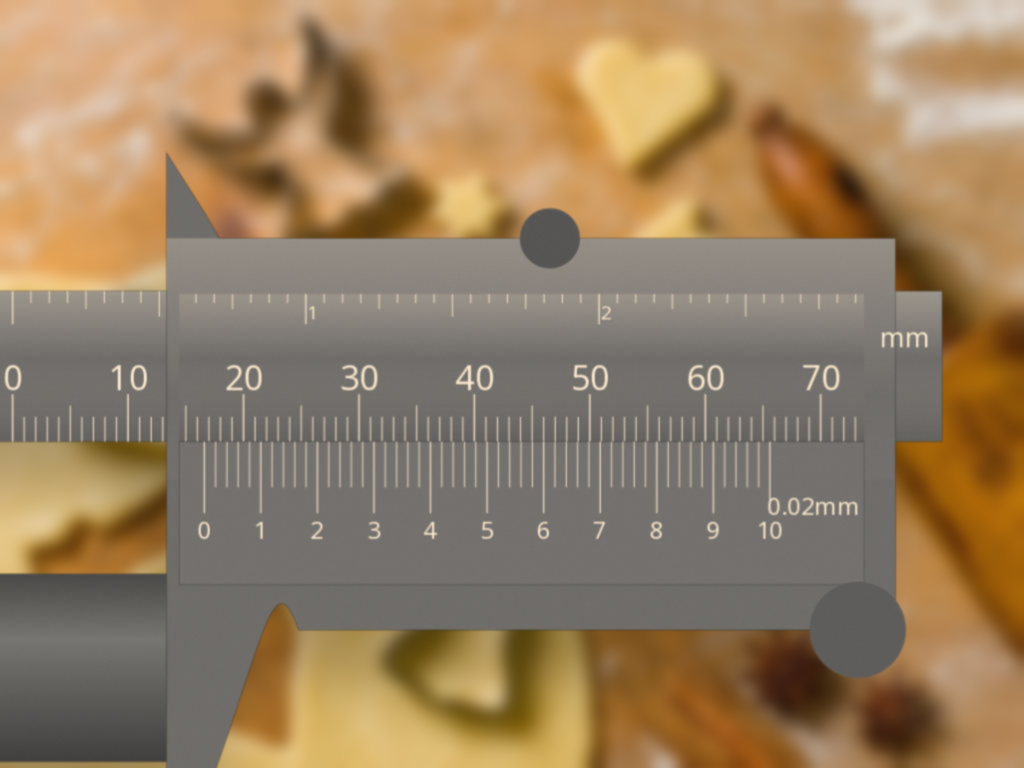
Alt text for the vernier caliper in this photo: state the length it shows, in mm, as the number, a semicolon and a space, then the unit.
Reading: 16.6; mm
